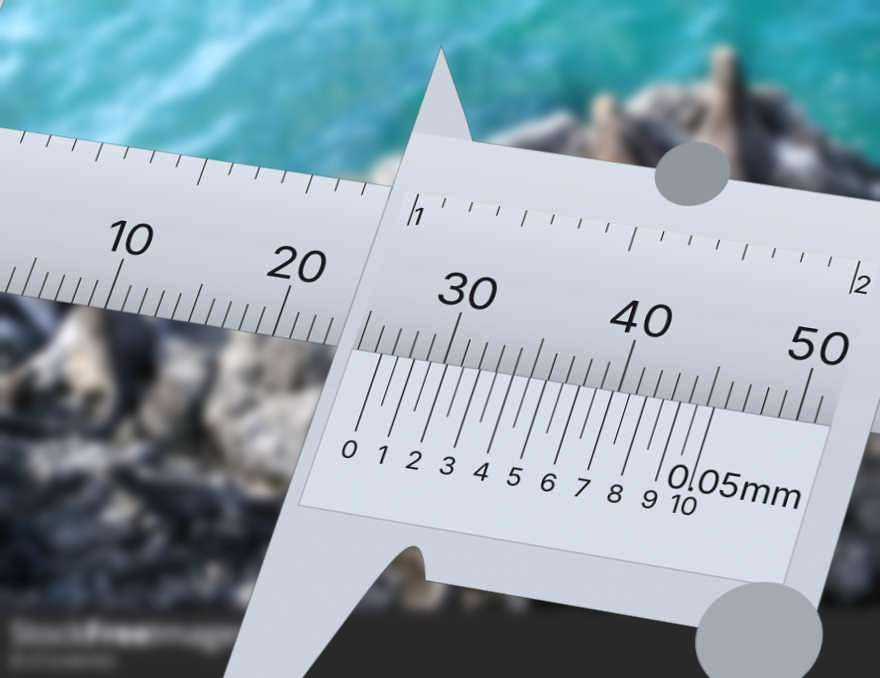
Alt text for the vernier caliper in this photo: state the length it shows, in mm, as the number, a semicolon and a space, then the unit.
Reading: 26.4; mm
